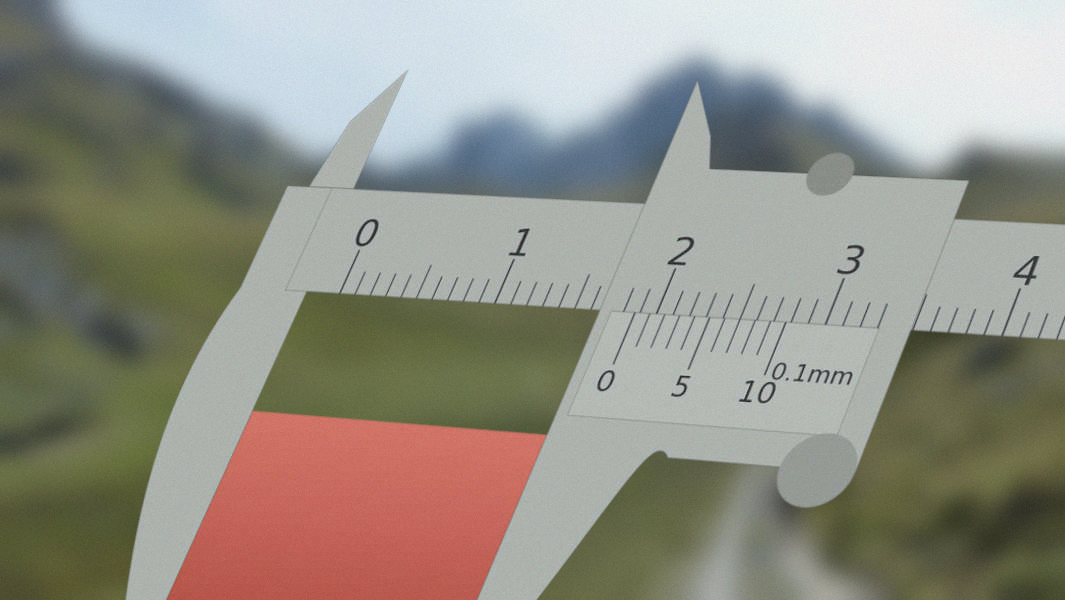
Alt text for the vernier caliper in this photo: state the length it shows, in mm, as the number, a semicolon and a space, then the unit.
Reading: 18.7; mm
